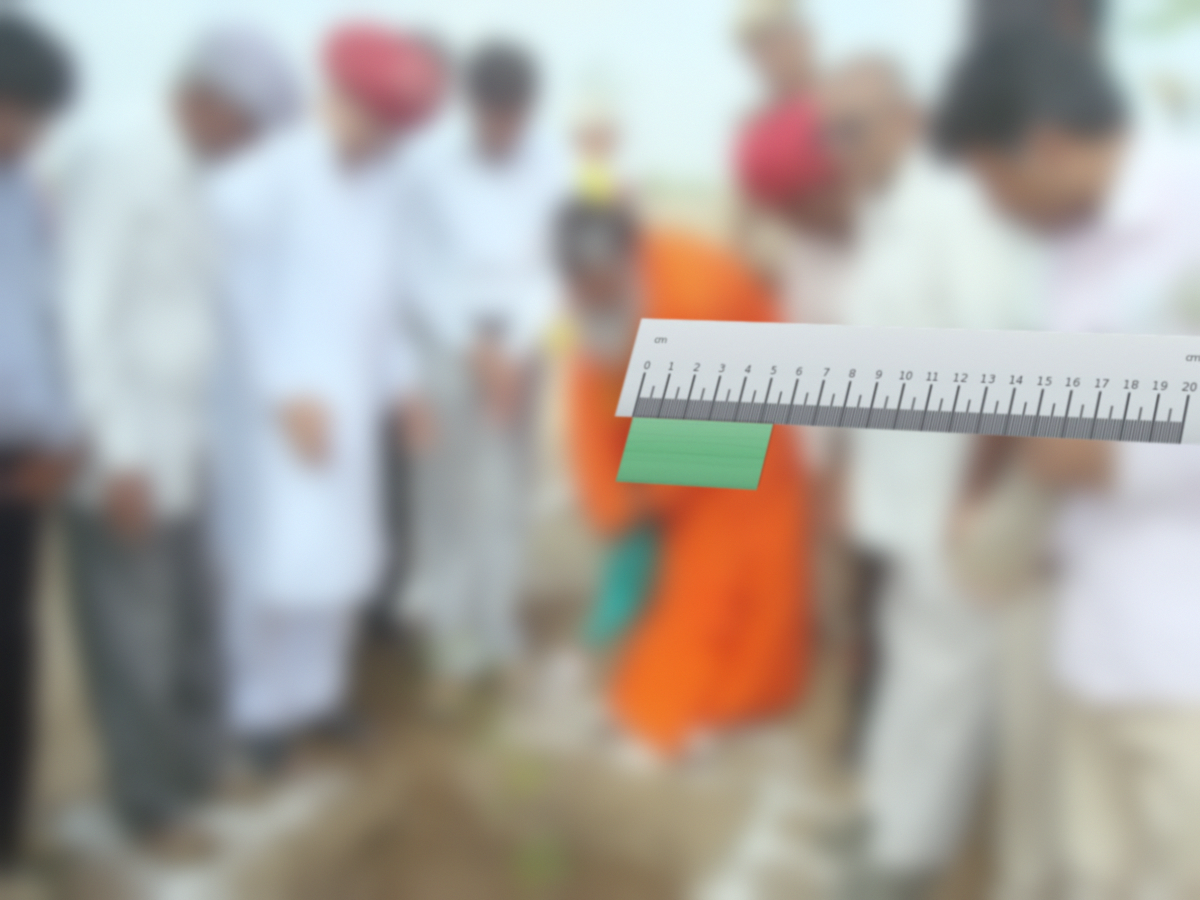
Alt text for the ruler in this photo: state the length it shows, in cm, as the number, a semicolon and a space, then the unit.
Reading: 5.5; cm
